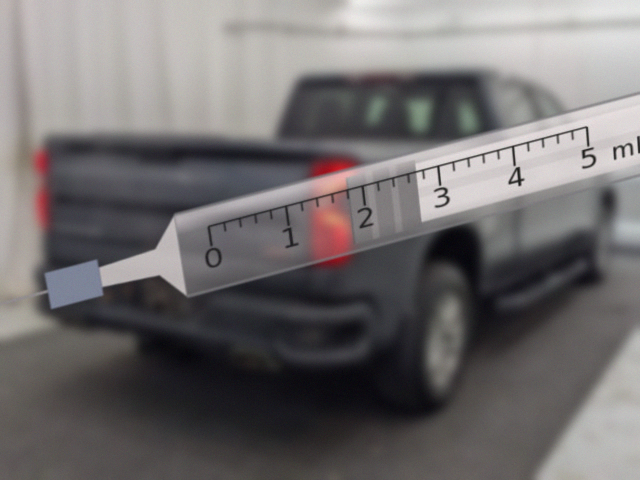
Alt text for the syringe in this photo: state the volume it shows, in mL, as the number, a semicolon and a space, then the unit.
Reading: 1.8; mL
